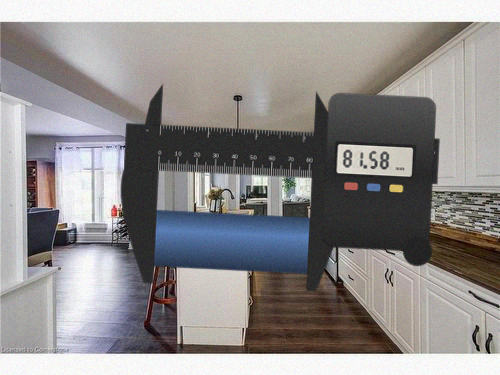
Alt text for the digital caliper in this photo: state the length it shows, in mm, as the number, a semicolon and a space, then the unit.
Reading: 81.58; mm
